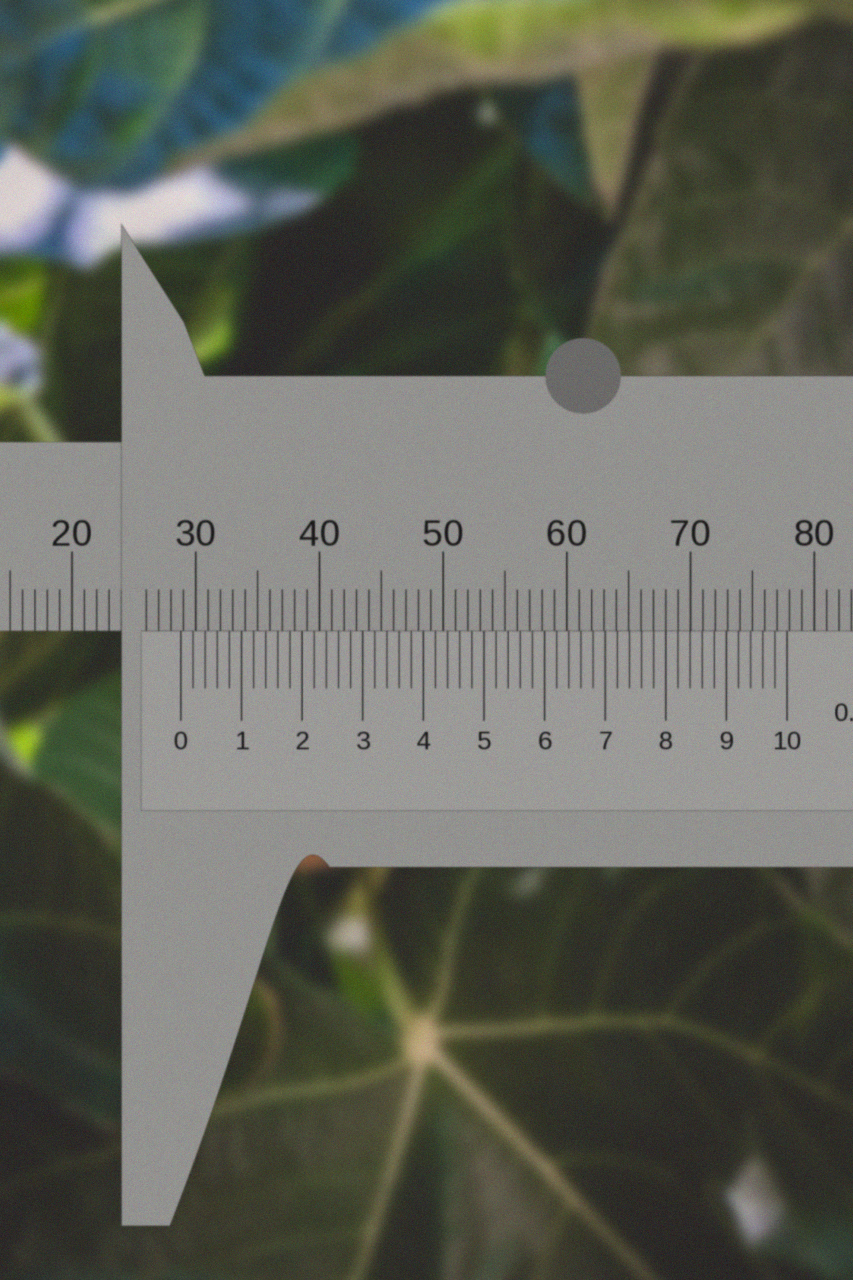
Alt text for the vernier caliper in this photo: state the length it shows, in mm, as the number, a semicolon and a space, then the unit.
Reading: 28.8; mm
